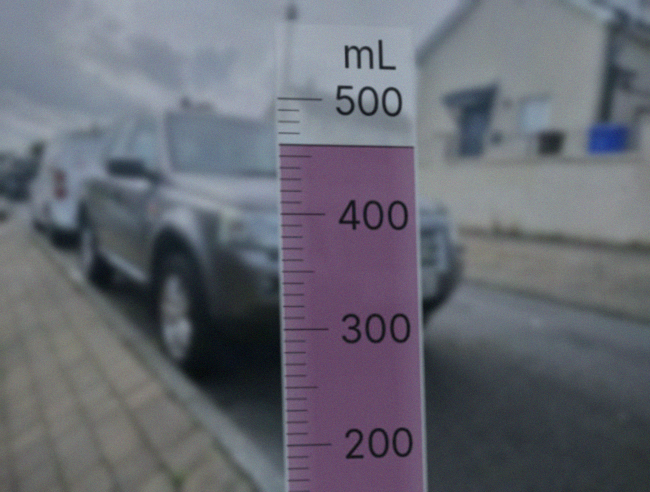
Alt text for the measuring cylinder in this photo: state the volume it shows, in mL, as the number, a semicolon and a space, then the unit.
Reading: 460; mL
